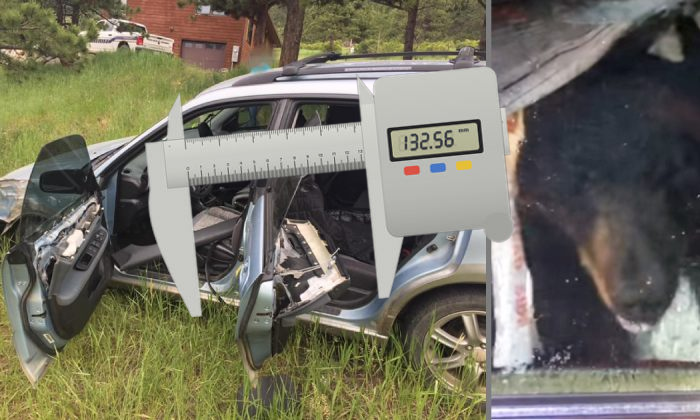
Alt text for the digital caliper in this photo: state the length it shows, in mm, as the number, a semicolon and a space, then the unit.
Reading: 132.56; mm
